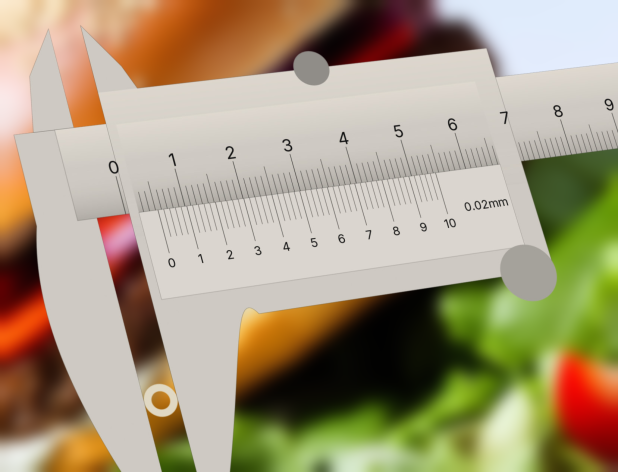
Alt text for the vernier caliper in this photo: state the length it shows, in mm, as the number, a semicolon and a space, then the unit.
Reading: 5.4; mm
